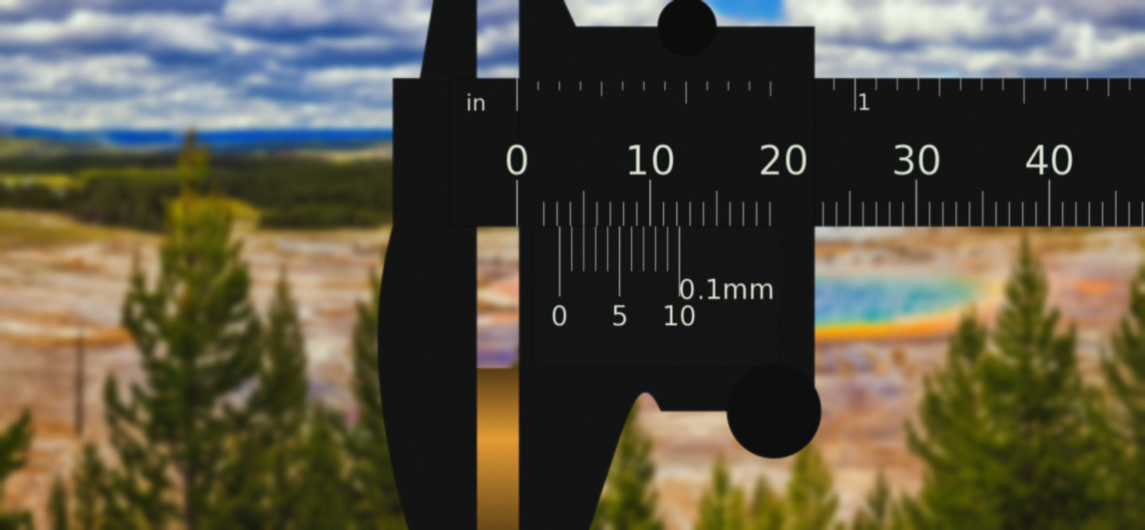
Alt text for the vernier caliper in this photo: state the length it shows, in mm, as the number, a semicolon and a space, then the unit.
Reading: 3.2; mm
